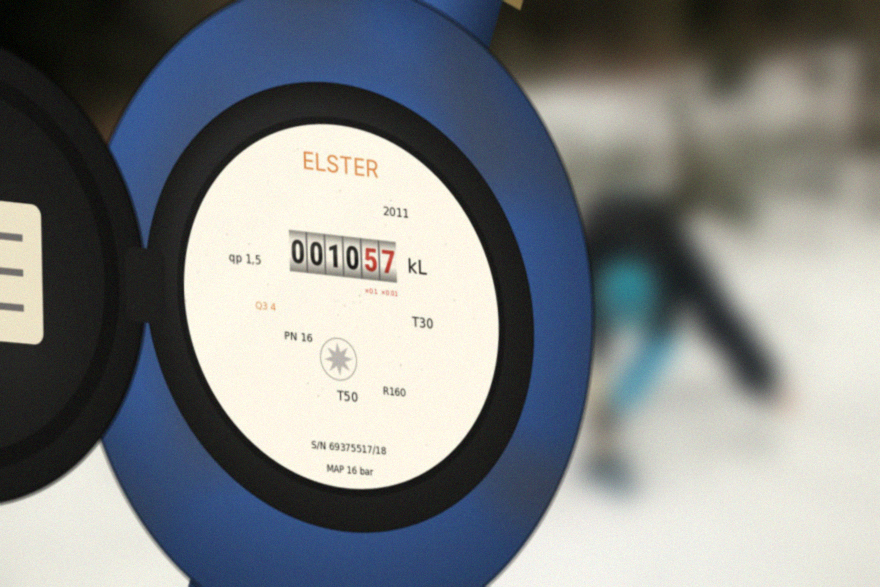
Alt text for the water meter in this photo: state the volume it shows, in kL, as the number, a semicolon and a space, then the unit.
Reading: 10.57; kL
